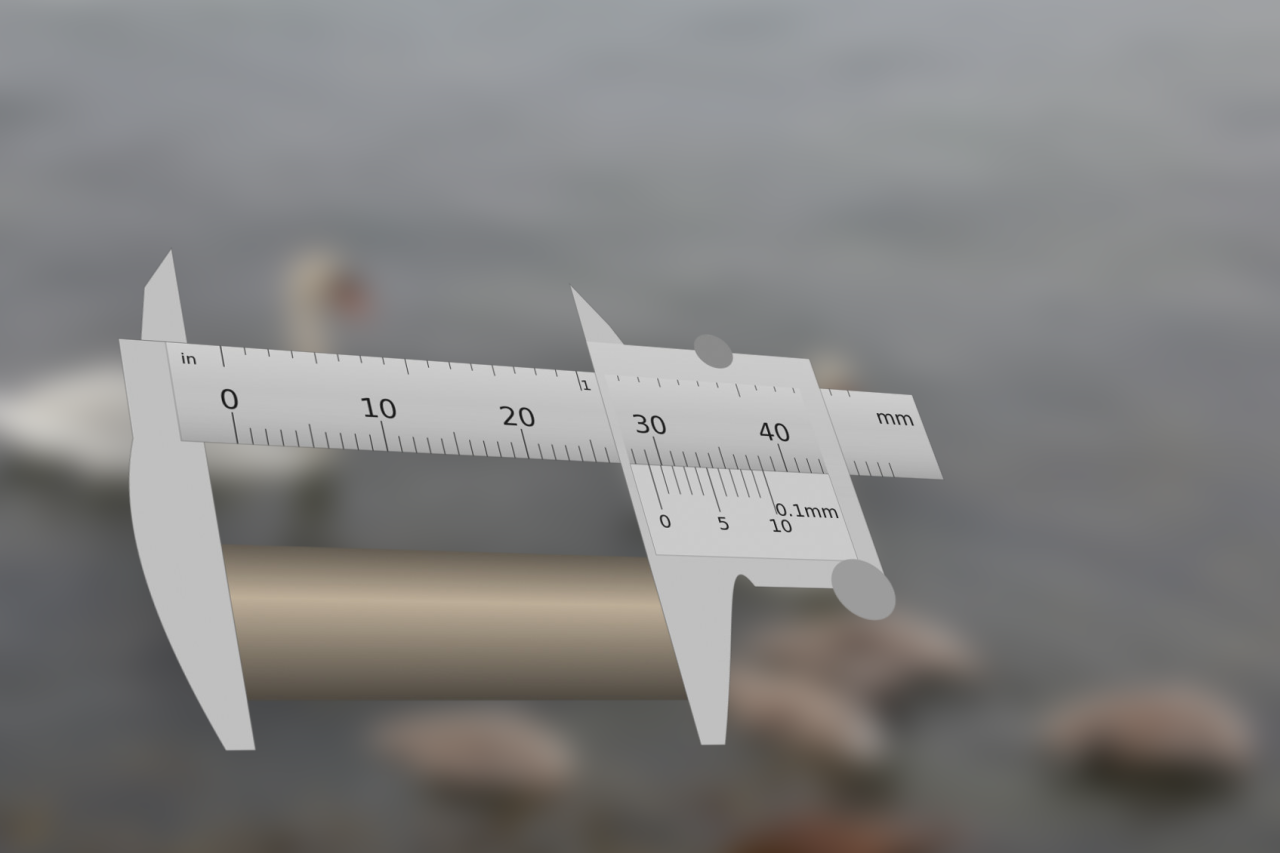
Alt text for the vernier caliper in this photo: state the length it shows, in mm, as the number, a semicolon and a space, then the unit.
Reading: 29.0; mm
